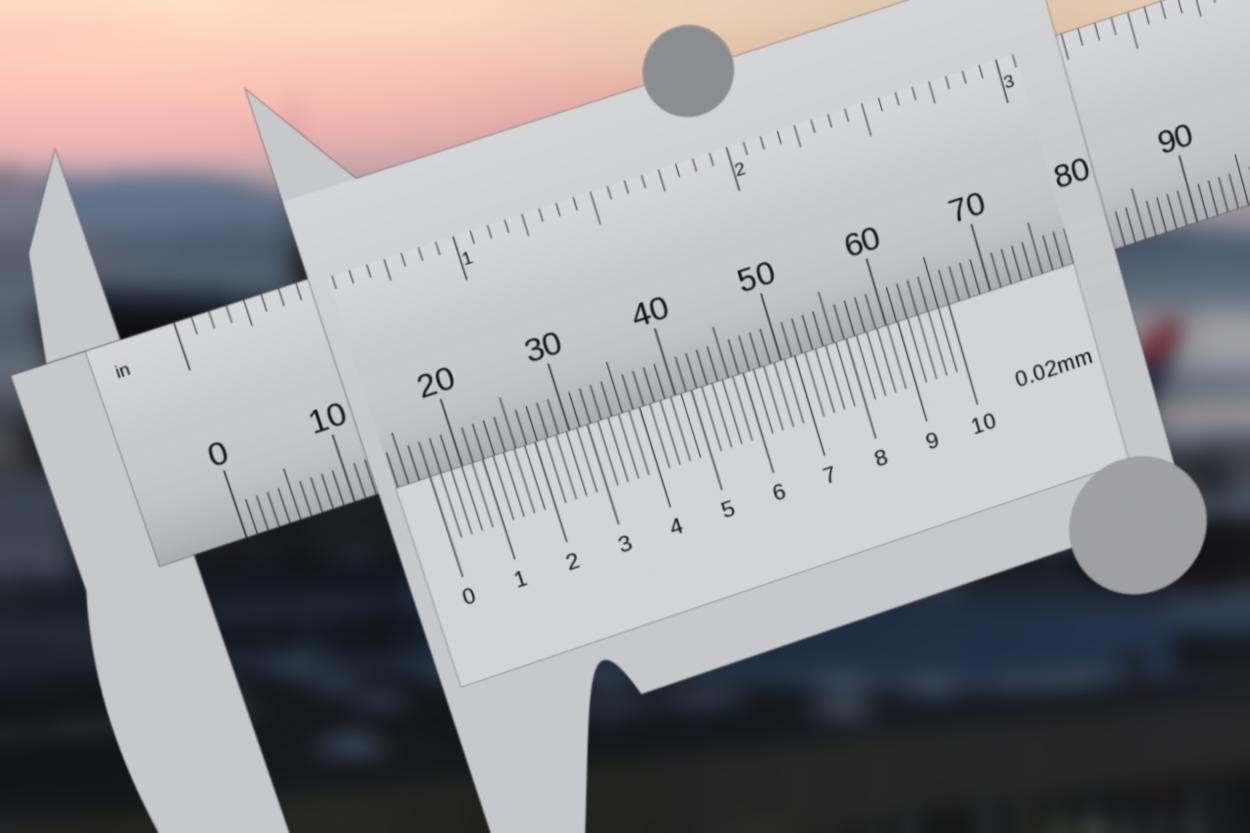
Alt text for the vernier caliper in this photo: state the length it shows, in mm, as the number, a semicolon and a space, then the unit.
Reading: 17.0; mm
